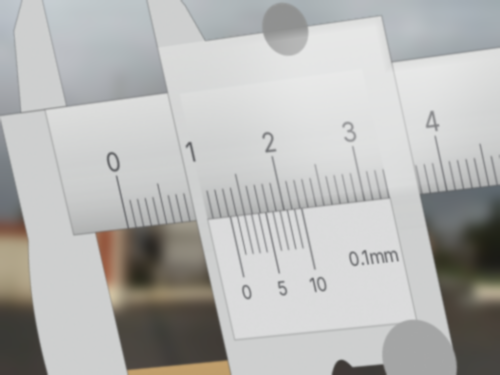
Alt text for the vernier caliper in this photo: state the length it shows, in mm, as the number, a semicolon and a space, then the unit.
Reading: 13.2; mm
